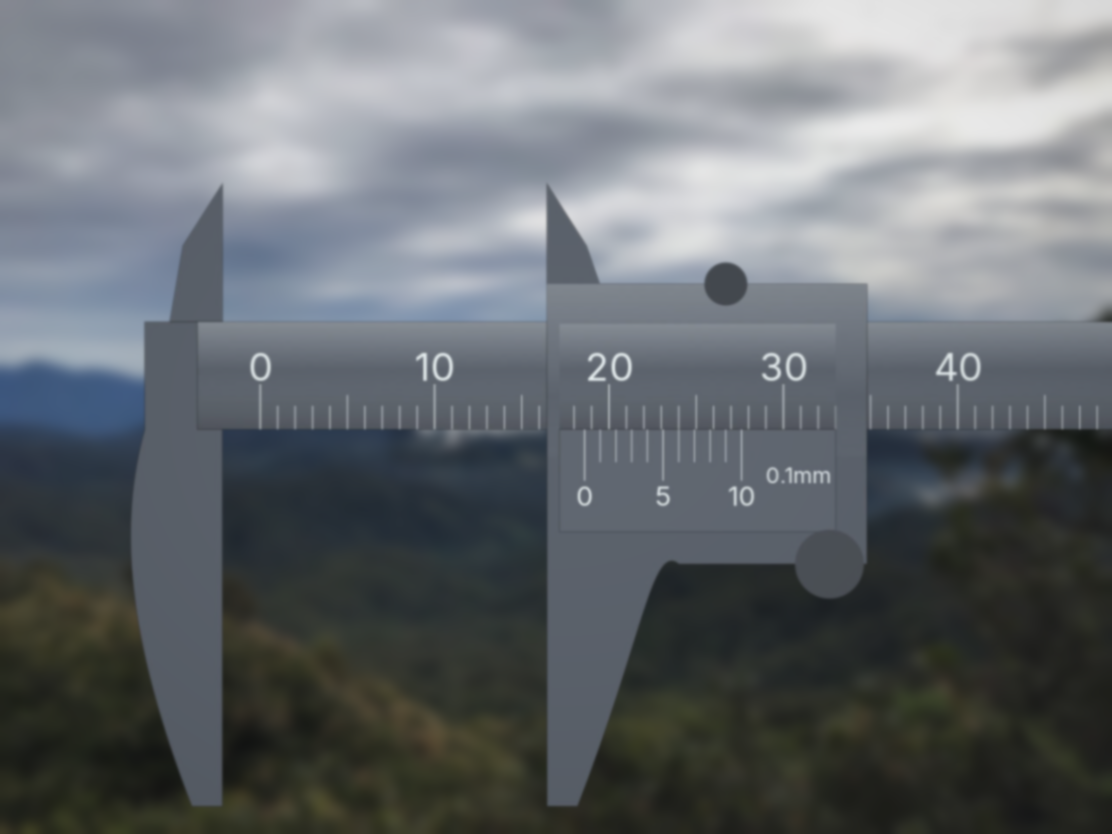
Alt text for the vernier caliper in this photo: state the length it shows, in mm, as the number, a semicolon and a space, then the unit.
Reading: 18.6; mm
